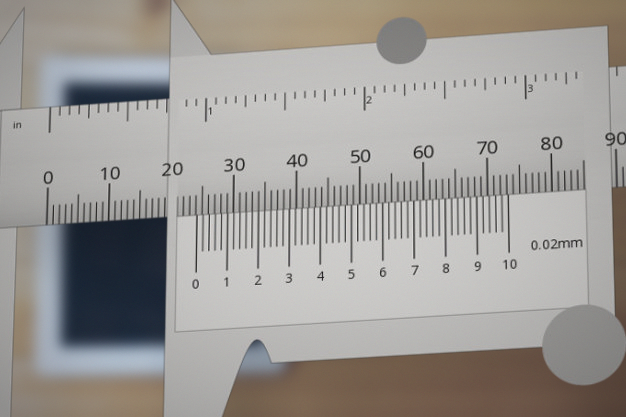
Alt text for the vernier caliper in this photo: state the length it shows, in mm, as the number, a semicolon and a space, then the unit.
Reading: 24.2; mm
